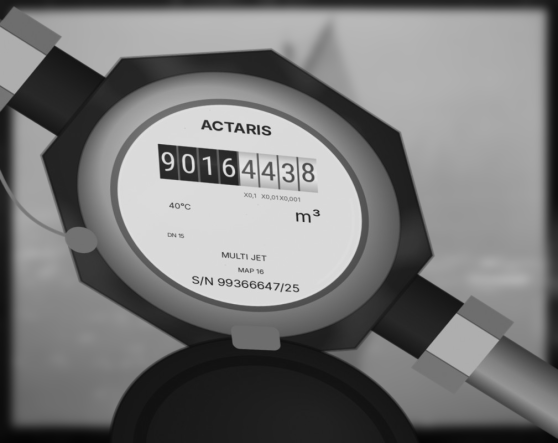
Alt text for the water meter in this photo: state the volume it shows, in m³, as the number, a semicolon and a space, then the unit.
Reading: 9016.4438; m³
